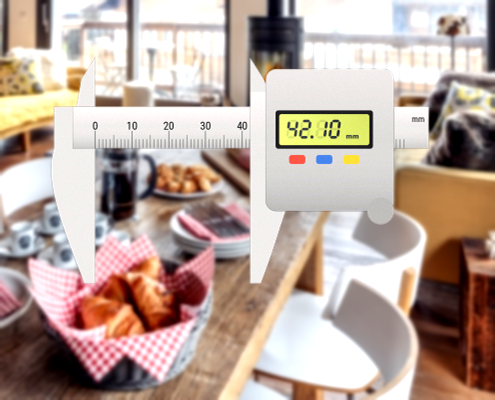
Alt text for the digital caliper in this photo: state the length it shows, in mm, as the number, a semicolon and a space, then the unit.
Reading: 42.10; mm
